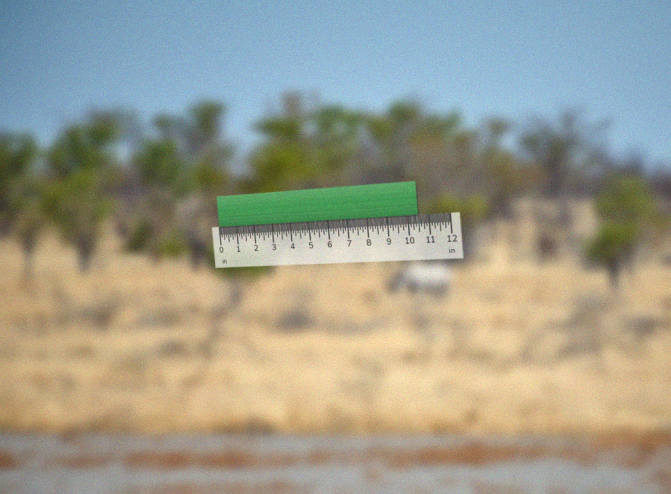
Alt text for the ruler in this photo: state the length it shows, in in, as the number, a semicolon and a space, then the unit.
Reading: 10.5; in
